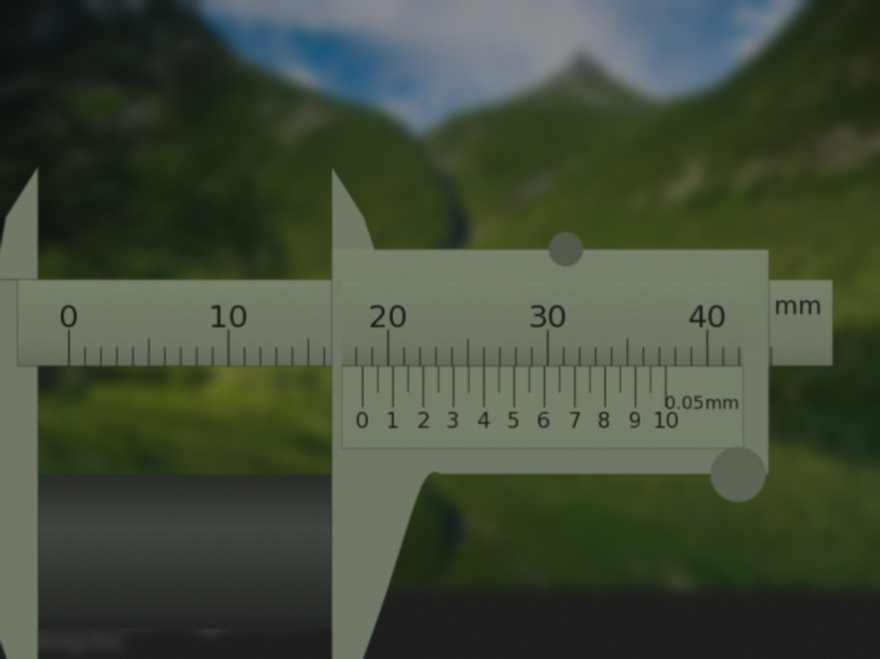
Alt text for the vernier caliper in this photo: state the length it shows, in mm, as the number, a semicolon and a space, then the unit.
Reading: 18.4; mm
